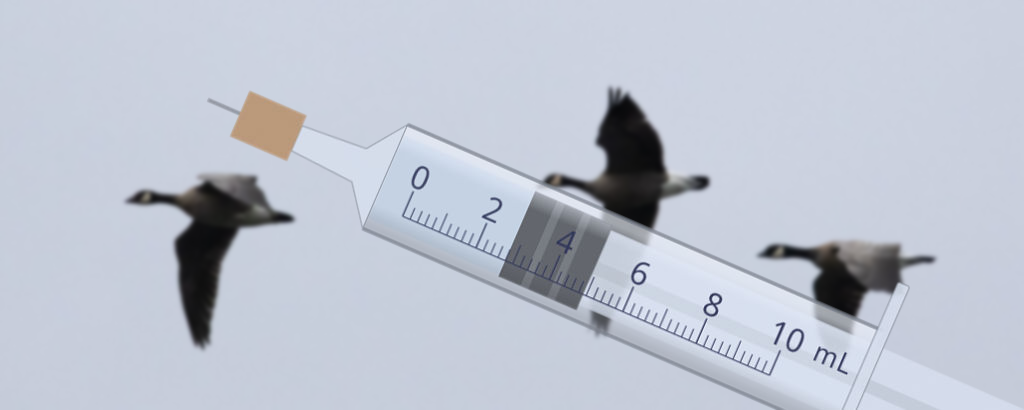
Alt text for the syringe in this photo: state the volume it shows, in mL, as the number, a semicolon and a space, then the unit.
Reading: 2.8; mL
